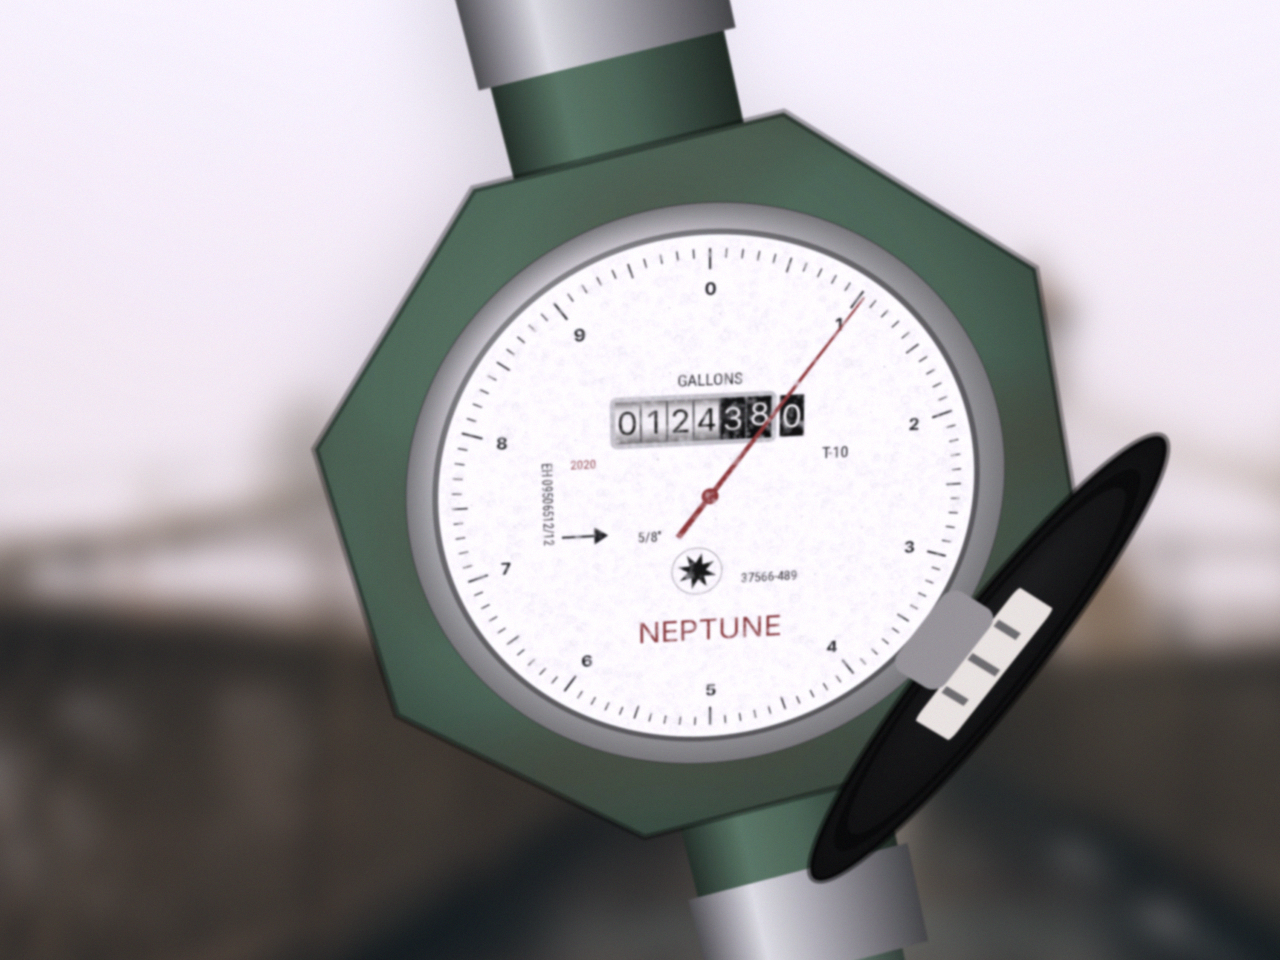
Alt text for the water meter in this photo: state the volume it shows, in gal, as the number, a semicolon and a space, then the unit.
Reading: 124381.0; gal
